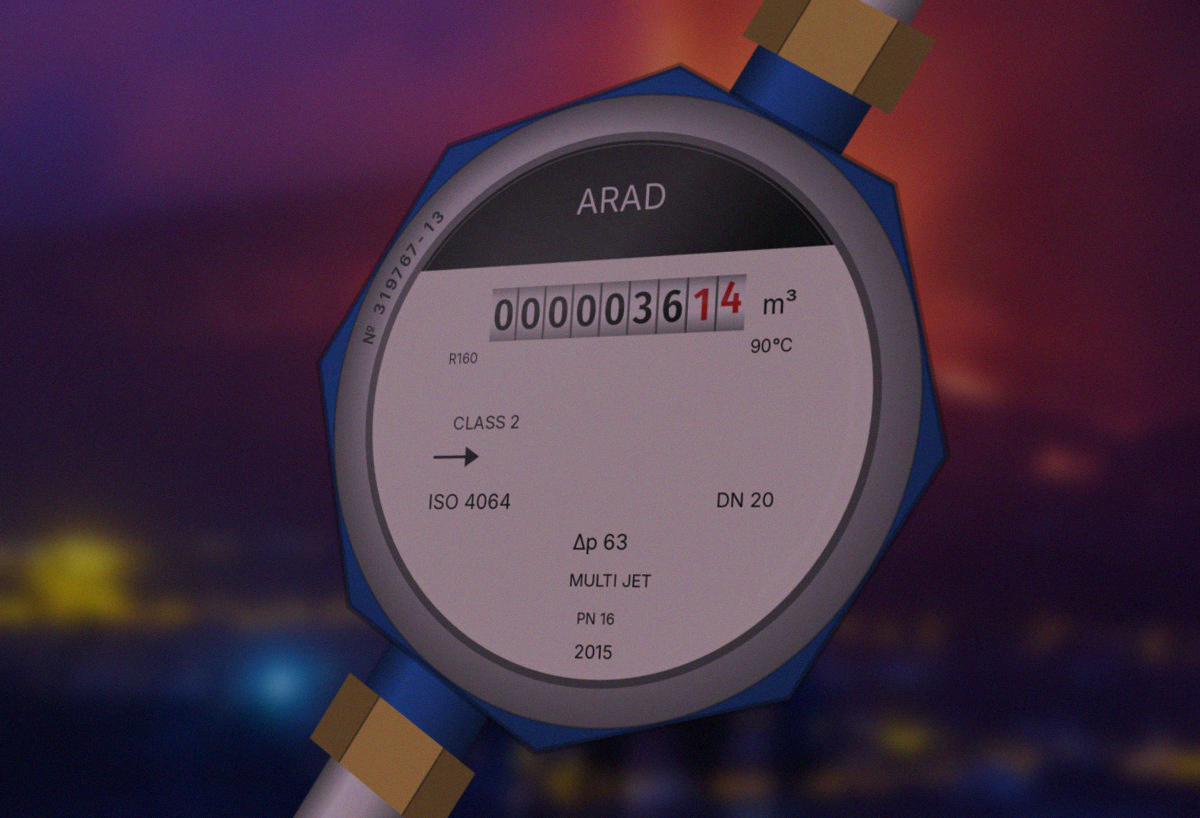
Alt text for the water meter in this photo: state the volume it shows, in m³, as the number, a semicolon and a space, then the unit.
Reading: 36.14; m³
